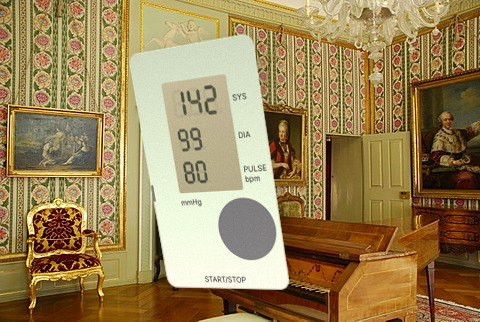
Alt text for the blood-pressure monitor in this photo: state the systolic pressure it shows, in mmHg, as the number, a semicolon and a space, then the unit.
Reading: 142; mmHg
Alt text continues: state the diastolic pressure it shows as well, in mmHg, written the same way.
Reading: 99; mmHg
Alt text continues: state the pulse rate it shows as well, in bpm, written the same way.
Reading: 80; bpm
